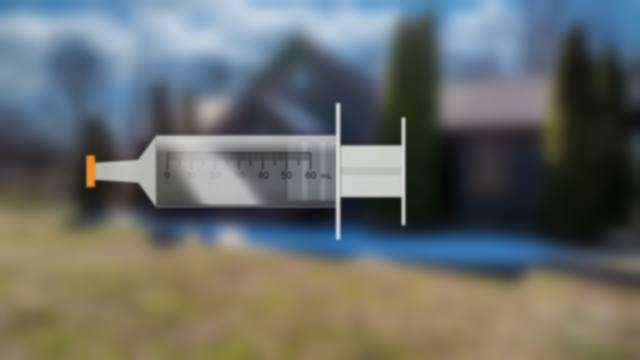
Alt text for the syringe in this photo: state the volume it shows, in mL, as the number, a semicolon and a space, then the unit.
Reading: 50; mL
